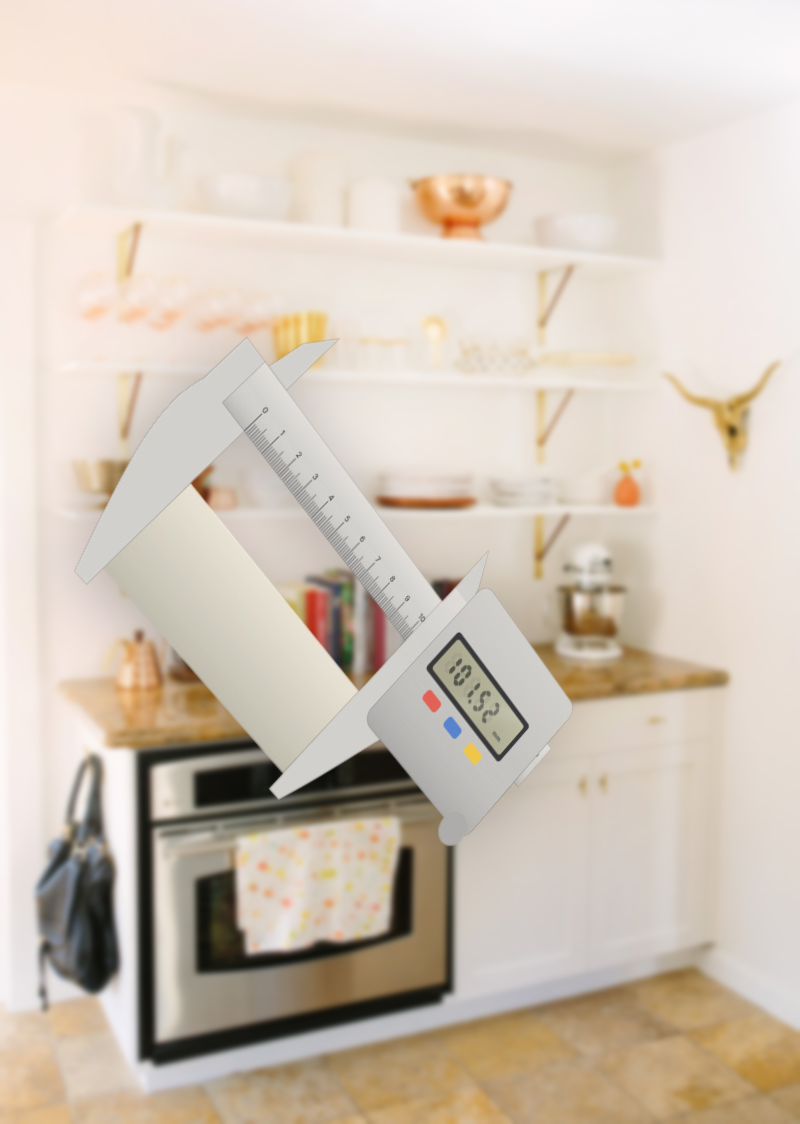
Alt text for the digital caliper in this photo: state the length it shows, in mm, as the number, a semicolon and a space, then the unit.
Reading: 101.52; mm
